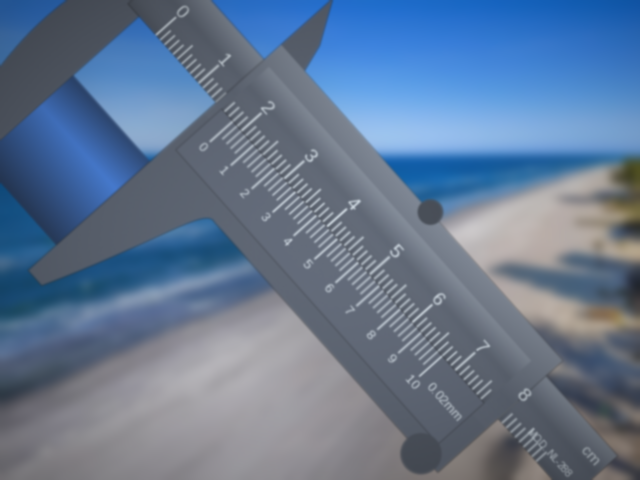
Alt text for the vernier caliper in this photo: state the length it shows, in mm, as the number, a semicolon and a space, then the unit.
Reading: 18.0; mm
